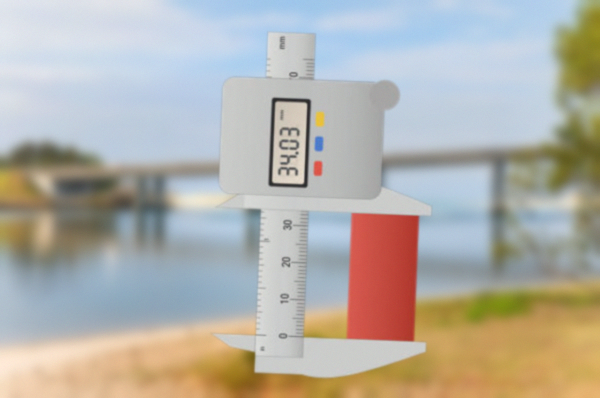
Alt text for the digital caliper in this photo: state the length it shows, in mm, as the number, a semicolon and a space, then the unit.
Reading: 34.03; mm
